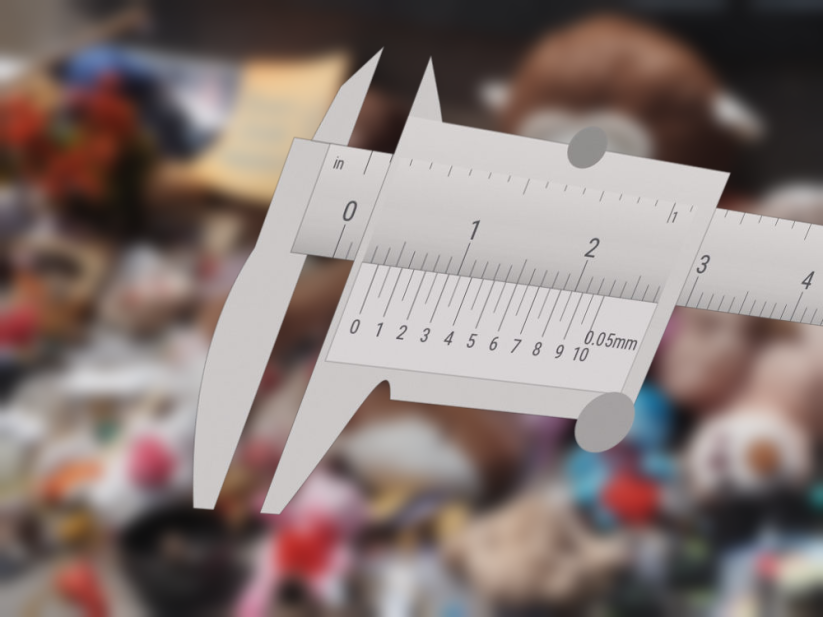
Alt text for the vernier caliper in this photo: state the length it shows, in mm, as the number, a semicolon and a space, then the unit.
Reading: 3.6; mm
